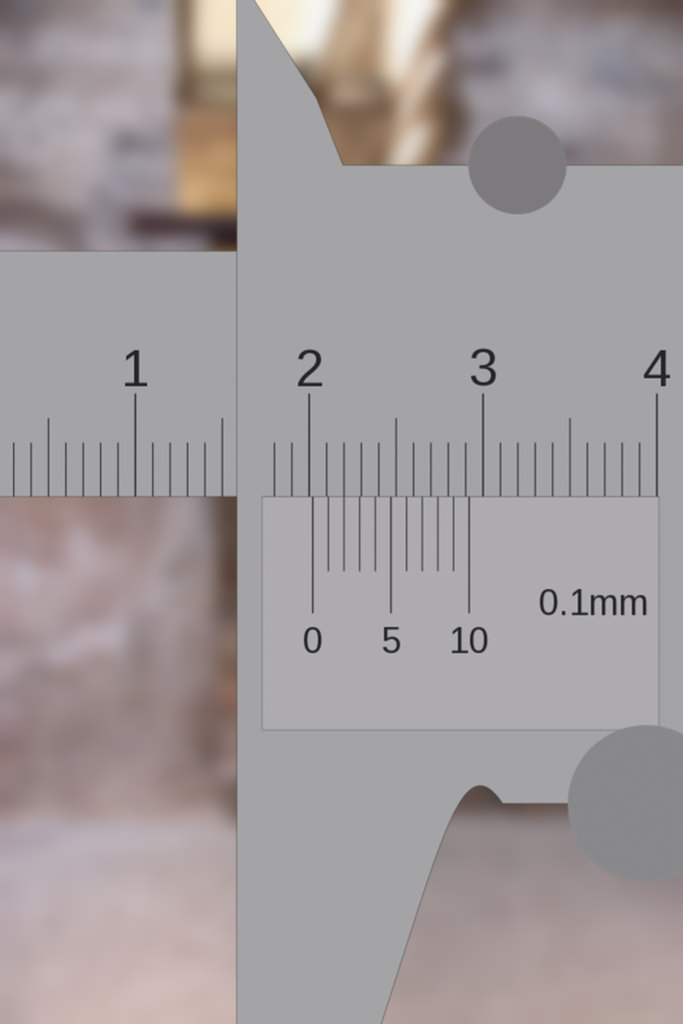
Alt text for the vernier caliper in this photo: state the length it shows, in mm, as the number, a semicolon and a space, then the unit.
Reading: 20.2; mm
